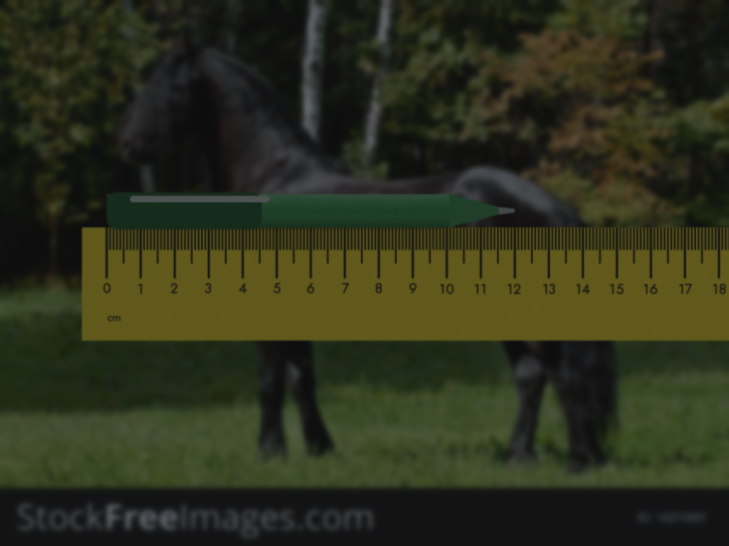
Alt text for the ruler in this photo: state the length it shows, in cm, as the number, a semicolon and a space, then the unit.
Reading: 12; cm
